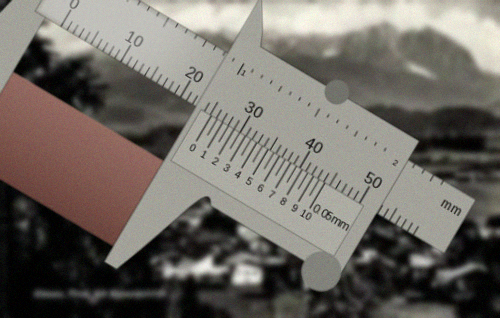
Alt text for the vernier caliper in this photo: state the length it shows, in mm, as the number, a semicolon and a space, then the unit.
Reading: 25.2; mm
